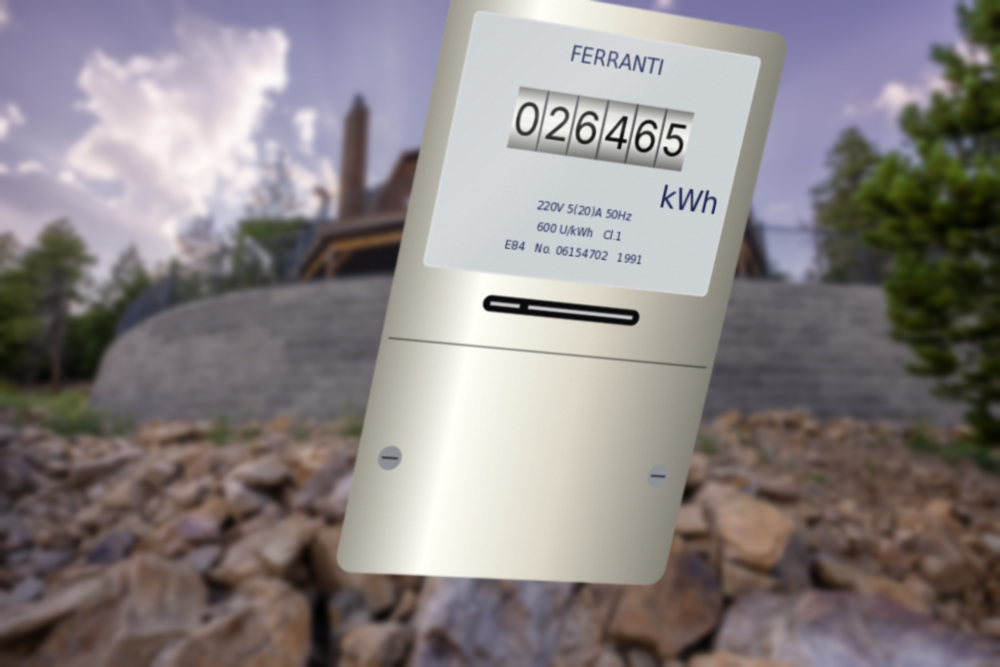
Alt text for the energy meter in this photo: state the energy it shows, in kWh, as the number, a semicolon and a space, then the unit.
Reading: 26465; kWh
